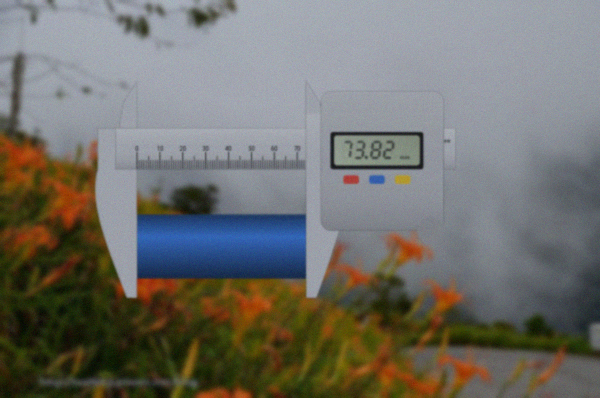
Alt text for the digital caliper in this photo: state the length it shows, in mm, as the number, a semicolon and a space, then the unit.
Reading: 73.82; mm
